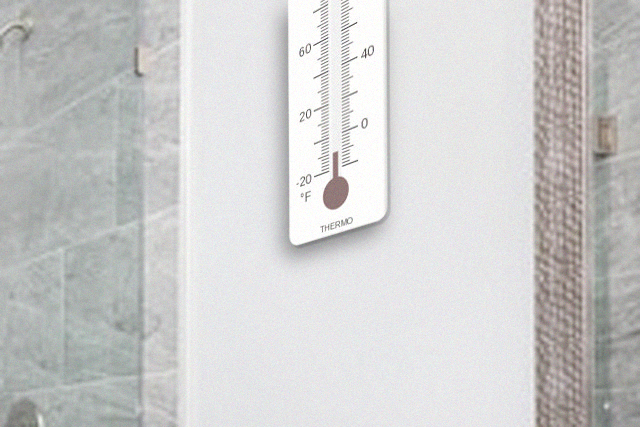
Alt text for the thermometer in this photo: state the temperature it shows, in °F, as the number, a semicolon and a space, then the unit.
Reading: -10; °F
